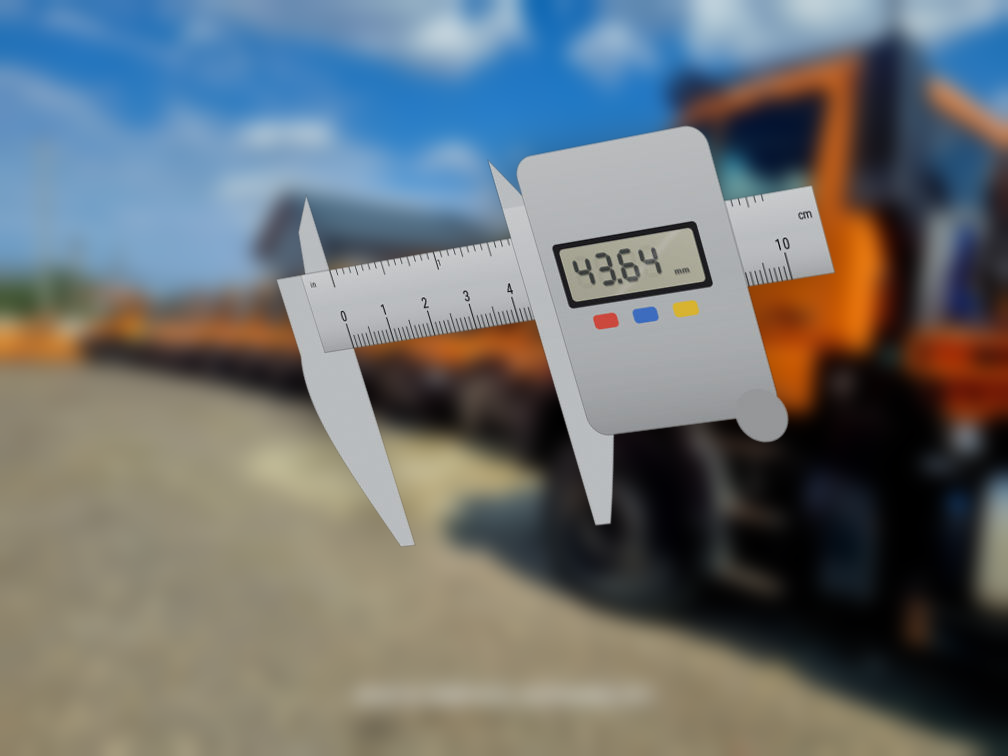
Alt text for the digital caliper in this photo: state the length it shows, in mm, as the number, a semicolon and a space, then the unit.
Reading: 43.64; mm
